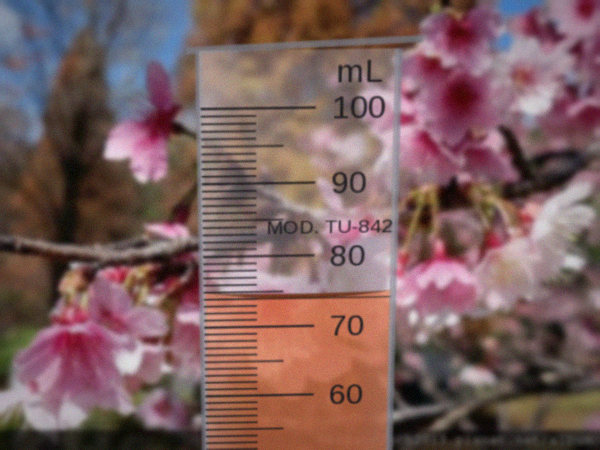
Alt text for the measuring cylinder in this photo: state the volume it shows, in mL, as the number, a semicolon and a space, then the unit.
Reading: 74; mL
